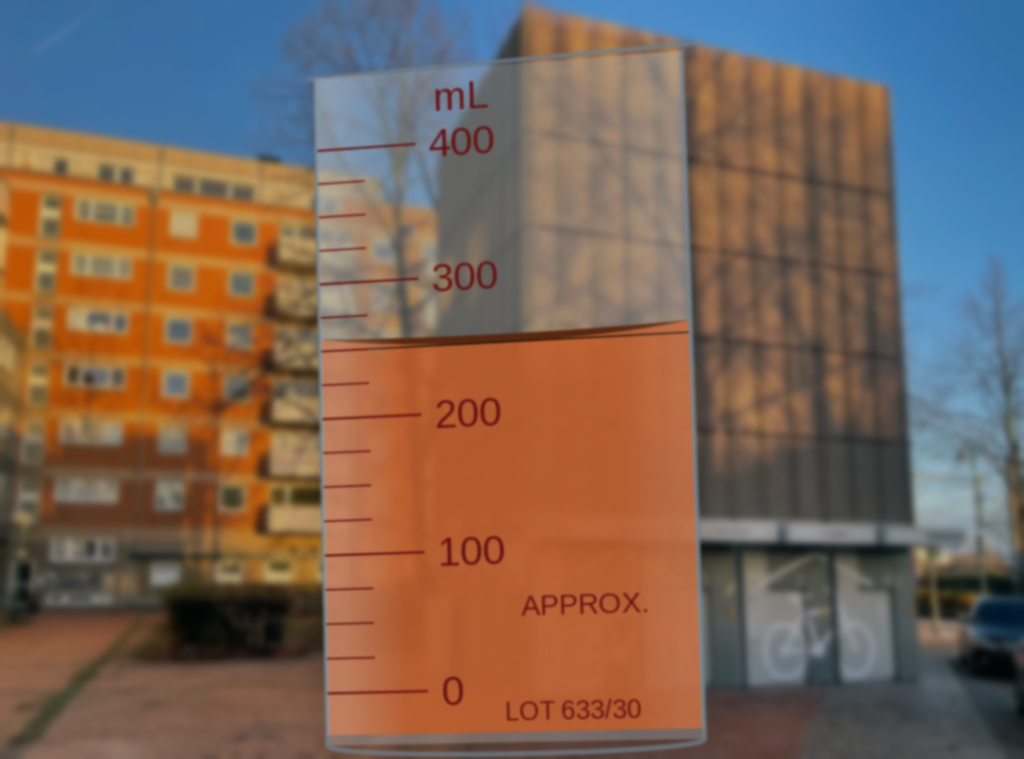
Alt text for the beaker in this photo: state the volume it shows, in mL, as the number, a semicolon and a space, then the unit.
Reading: 250; mL
